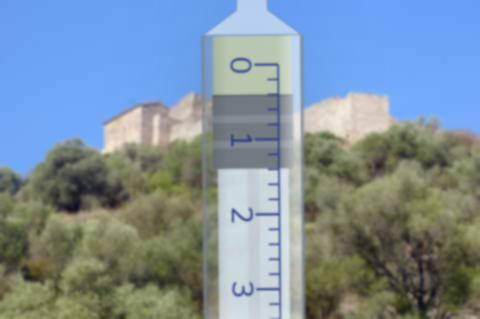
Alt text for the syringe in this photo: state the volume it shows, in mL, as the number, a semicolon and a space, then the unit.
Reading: 0.4; mL
